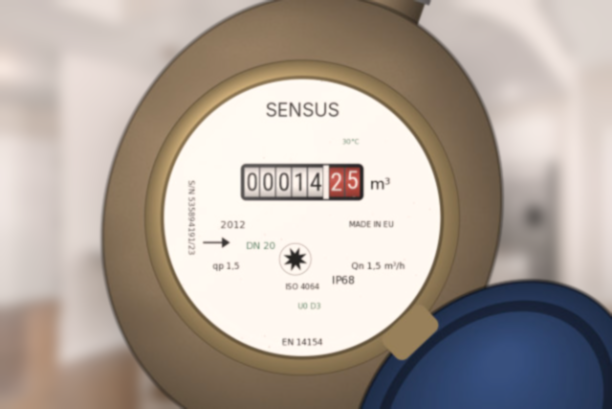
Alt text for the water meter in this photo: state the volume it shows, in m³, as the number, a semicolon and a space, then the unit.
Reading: 14.25; m³
